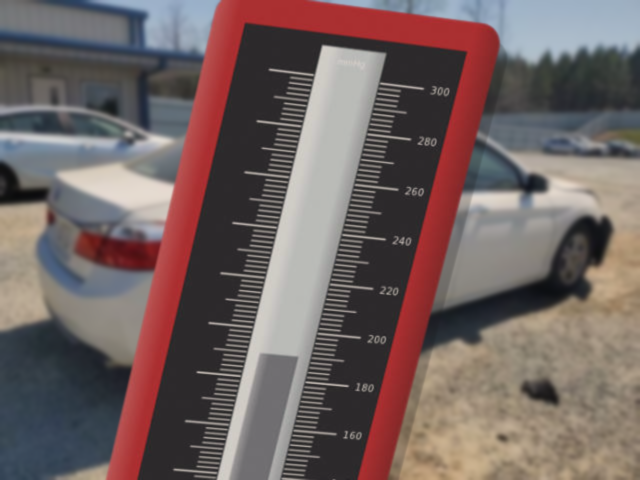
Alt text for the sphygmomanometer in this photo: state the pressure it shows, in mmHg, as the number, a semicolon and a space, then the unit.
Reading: 190; mmHg
